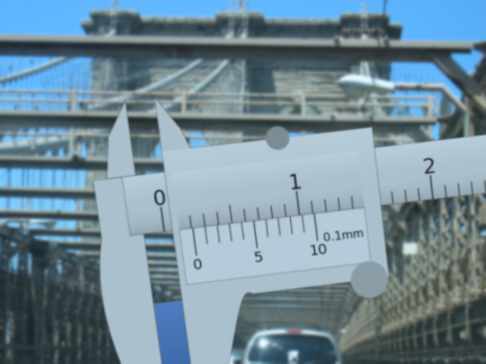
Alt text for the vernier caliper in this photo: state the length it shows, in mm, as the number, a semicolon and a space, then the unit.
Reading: 2.1; mm
